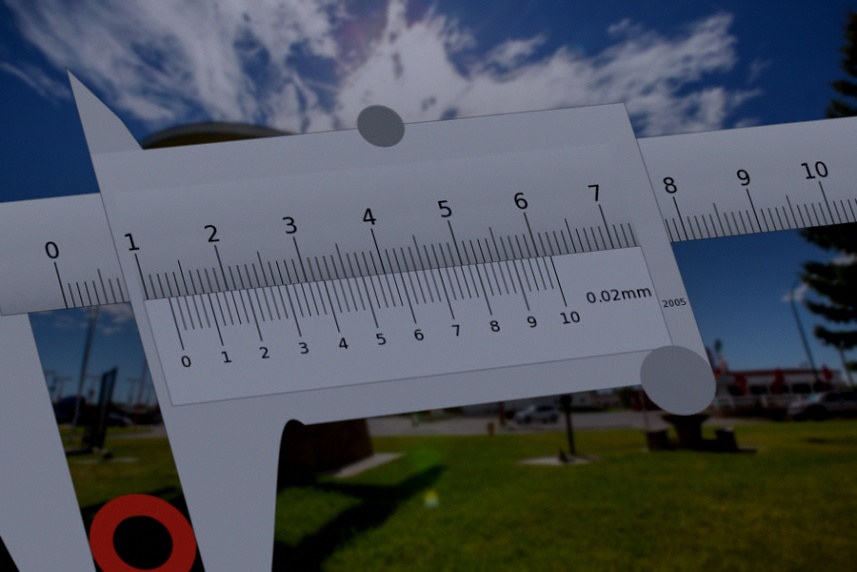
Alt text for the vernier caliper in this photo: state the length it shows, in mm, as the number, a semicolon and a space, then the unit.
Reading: 12.6; mm
